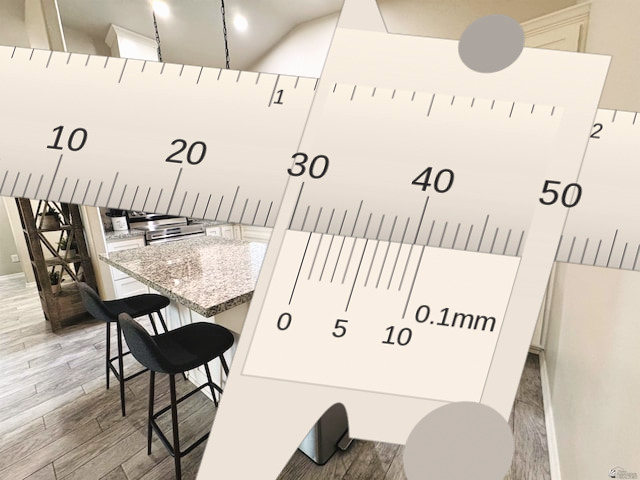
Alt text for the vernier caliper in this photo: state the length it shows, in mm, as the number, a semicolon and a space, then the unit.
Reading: 31.8; mm
